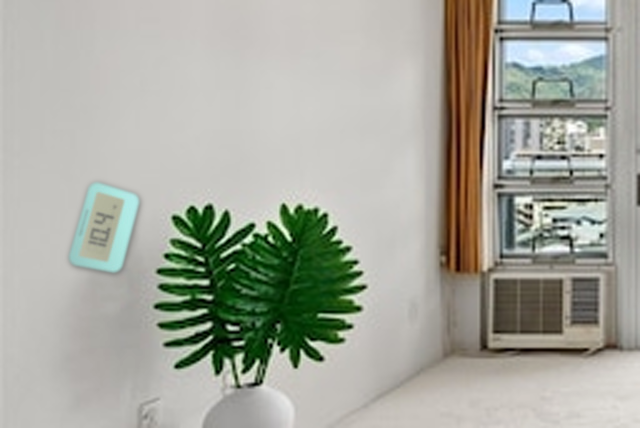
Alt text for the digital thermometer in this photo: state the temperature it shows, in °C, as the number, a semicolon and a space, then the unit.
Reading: 10.4; °C
